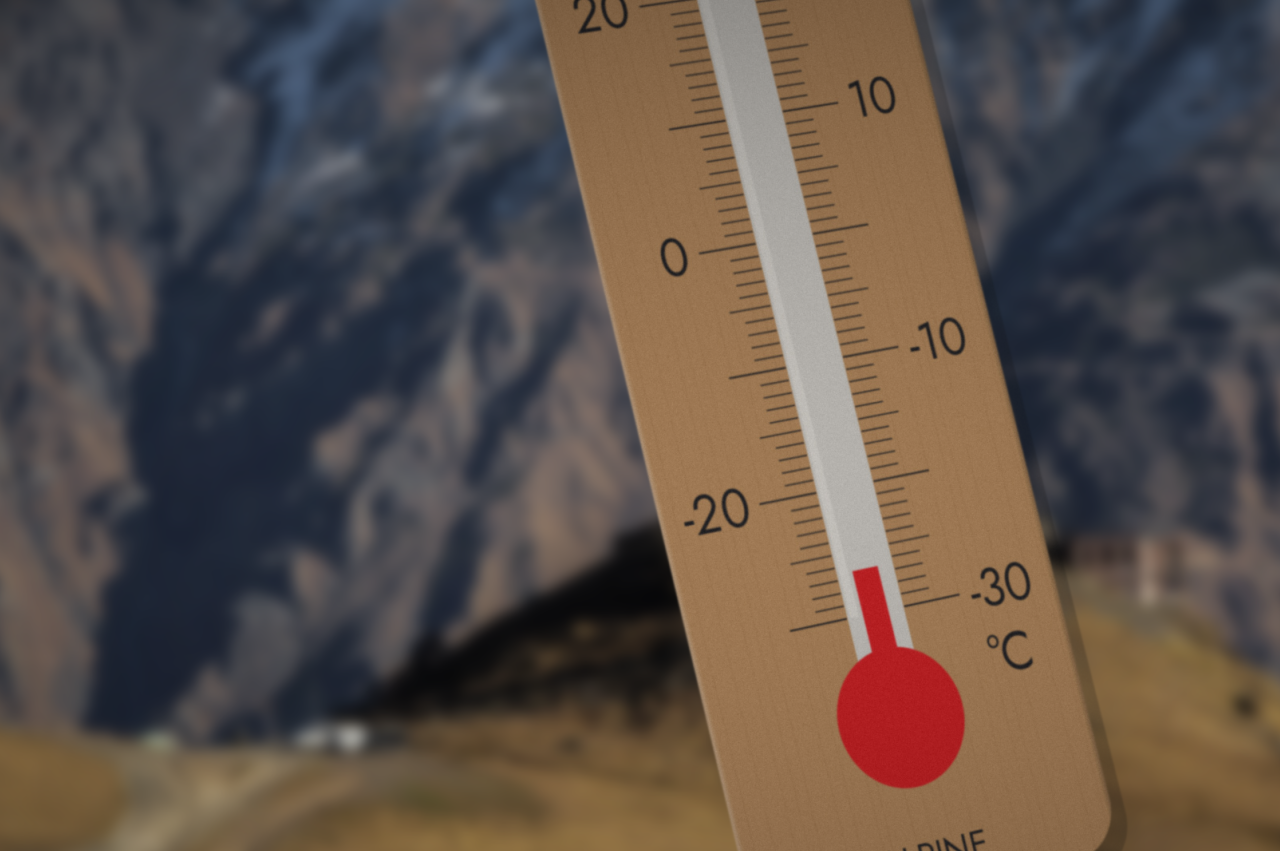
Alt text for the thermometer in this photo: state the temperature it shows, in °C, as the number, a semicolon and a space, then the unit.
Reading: -26.5; °C
